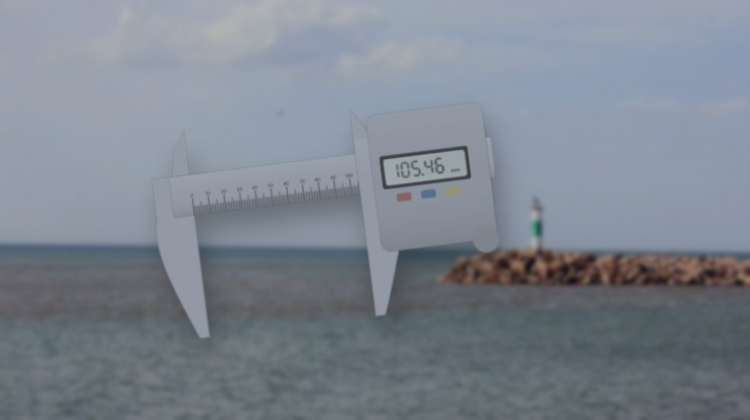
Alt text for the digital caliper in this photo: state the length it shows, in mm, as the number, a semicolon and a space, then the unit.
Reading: 105.46; mm
